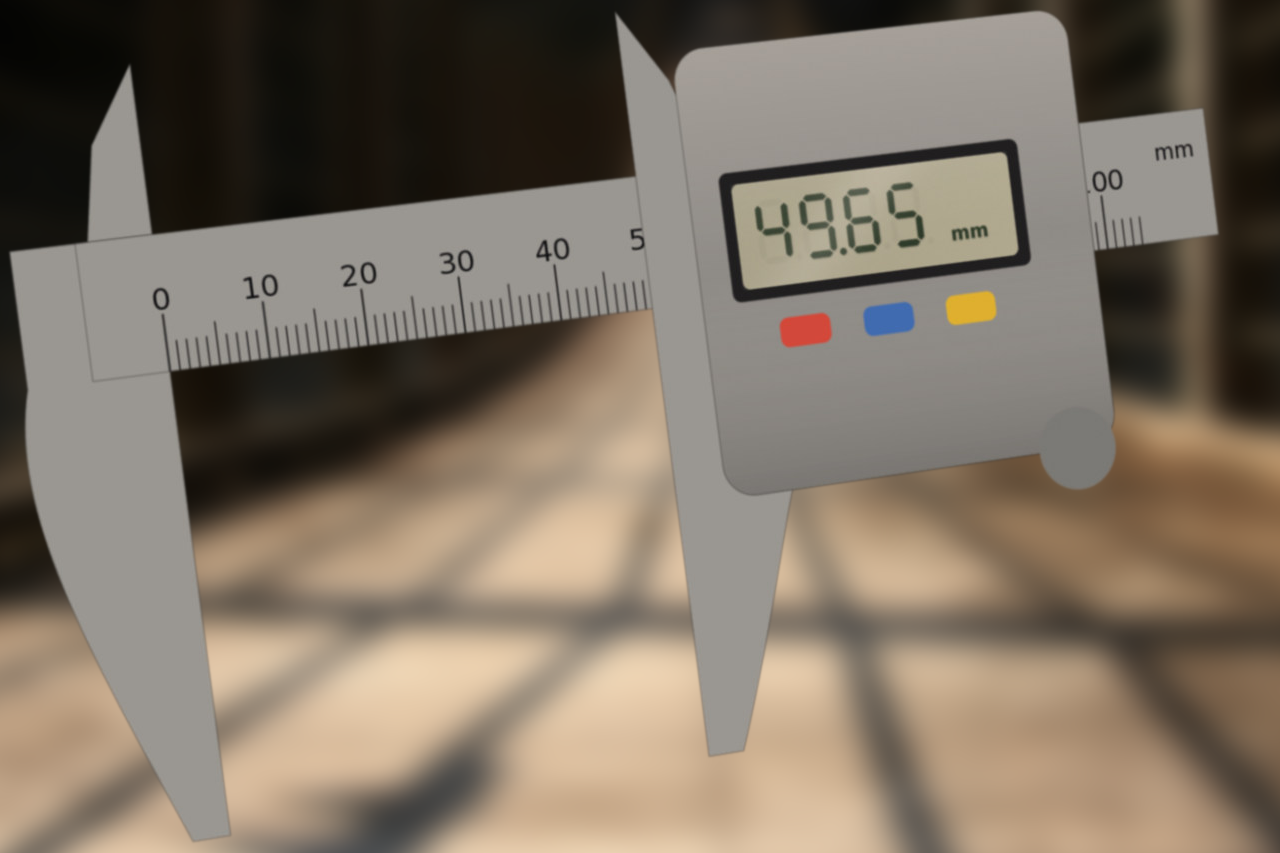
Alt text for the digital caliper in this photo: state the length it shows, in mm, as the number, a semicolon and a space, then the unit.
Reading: 49.65; mm
